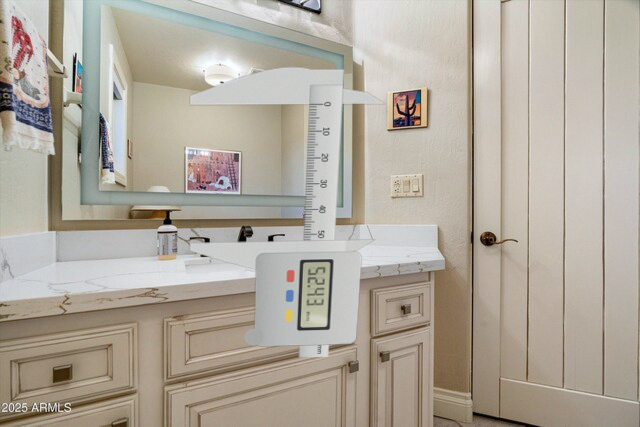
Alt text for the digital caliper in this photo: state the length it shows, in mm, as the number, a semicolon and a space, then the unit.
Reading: 52.43; mm
